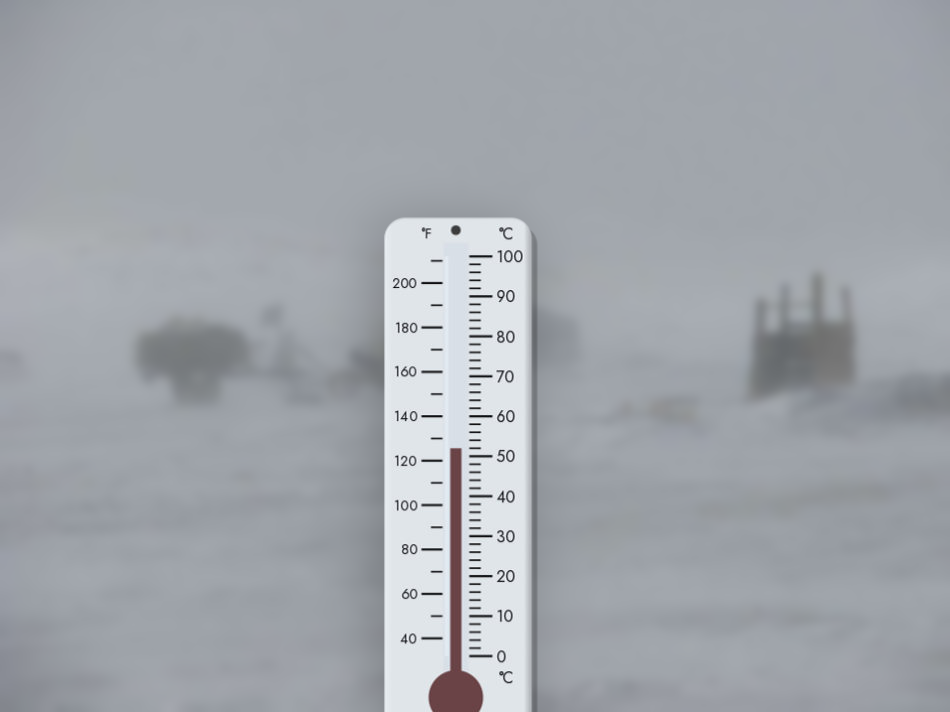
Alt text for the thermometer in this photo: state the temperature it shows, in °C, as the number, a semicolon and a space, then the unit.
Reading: 52; °C
